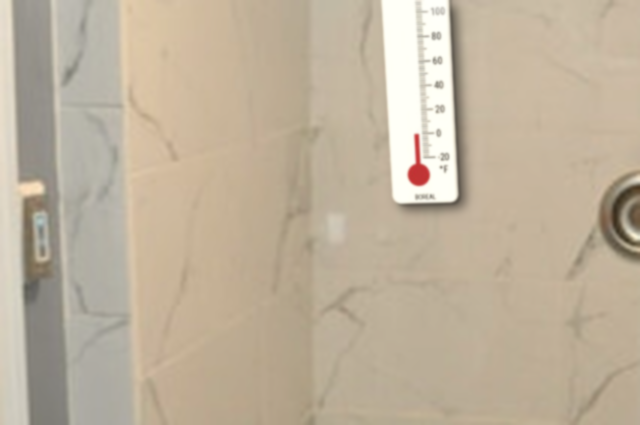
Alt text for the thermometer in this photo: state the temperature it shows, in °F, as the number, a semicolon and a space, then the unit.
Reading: 0; °F
